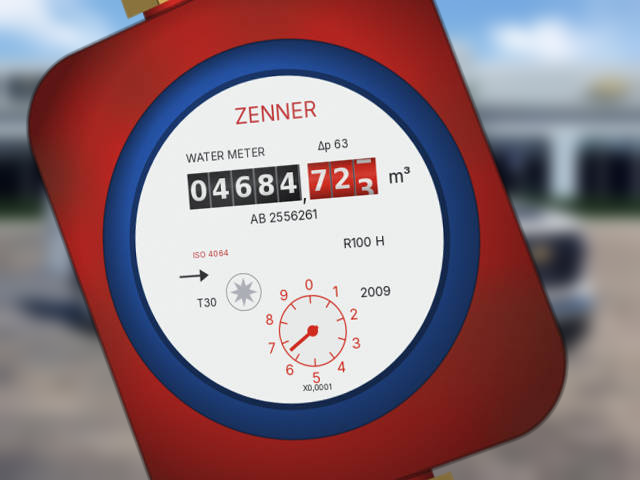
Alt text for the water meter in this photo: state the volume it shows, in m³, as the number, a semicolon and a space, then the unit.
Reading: 4684.7226; m³
